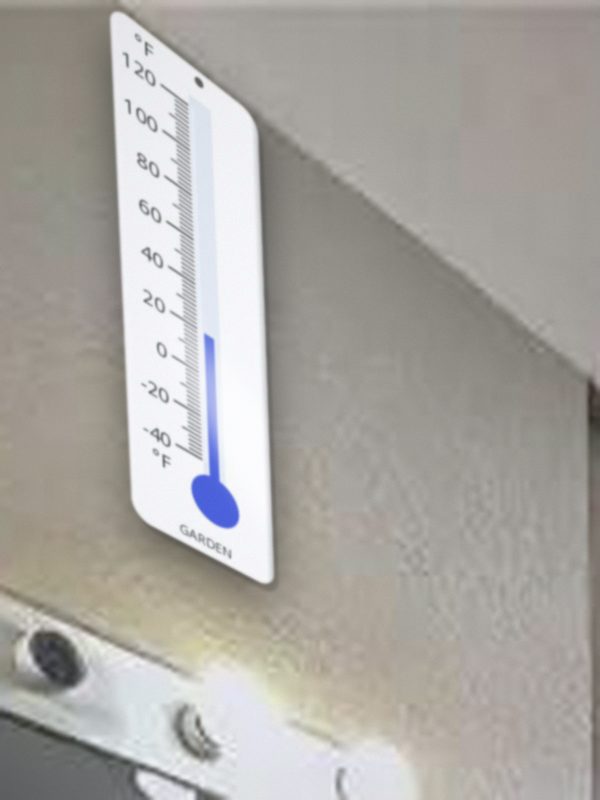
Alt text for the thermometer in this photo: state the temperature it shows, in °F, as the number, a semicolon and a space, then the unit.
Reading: 20; °F
